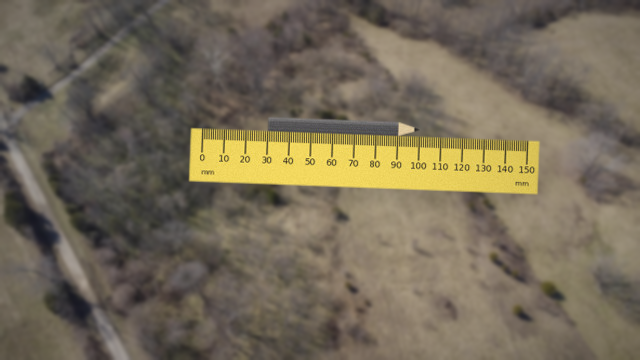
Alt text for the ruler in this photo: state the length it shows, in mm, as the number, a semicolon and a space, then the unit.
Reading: 70; mm
